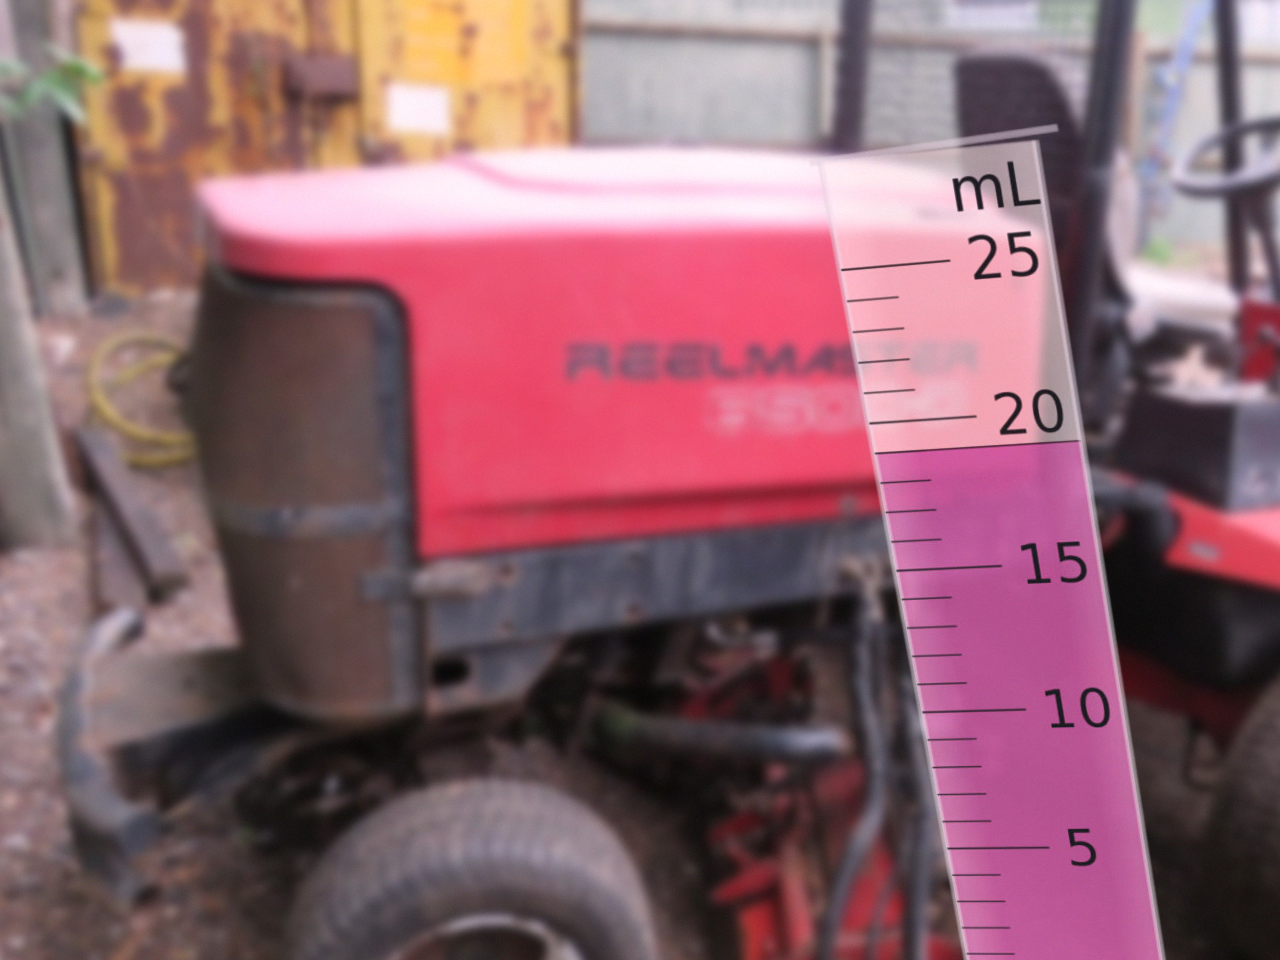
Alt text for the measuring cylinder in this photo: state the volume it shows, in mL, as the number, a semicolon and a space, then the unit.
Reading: 19; mL
